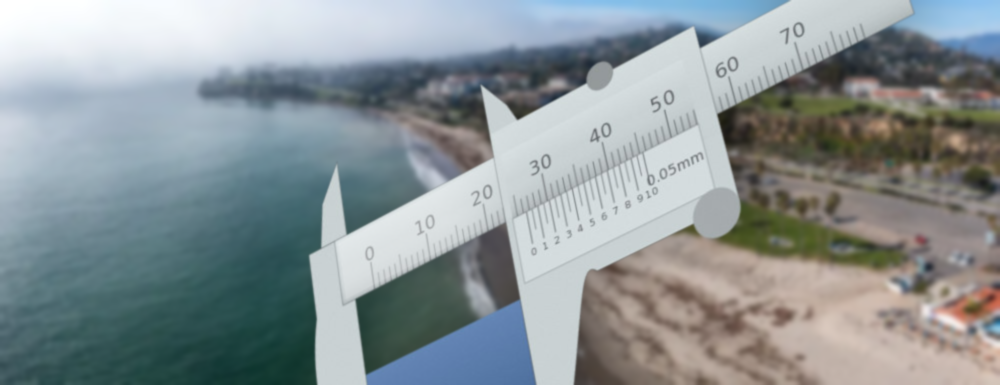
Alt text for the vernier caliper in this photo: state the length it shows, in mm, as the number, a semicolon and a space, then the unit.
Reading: 26.5; mm
